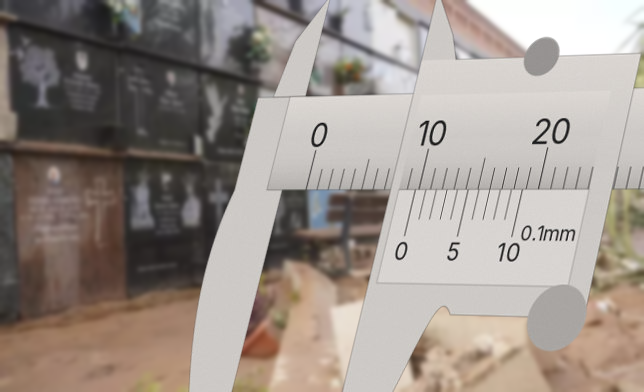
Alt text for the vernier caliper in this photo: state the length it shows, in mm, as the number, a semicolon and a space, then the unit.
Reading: 9.7; mm
